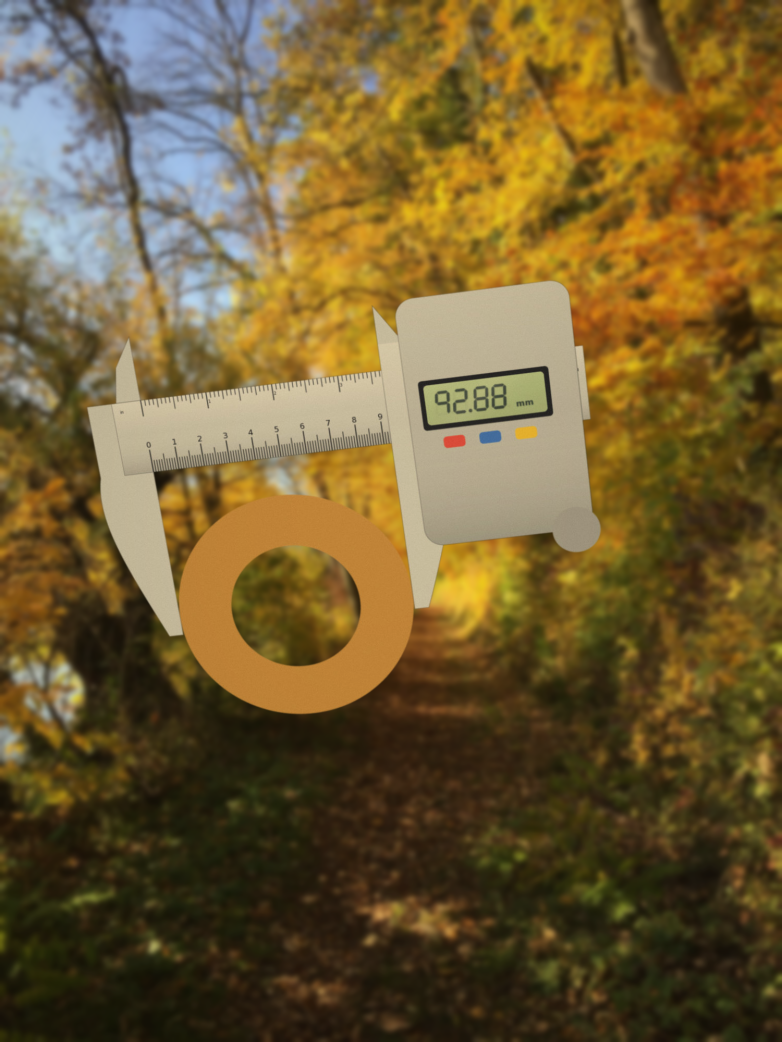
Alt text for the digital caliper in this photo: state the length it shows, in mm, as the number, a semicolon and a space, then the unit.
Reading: 92.88; mm
